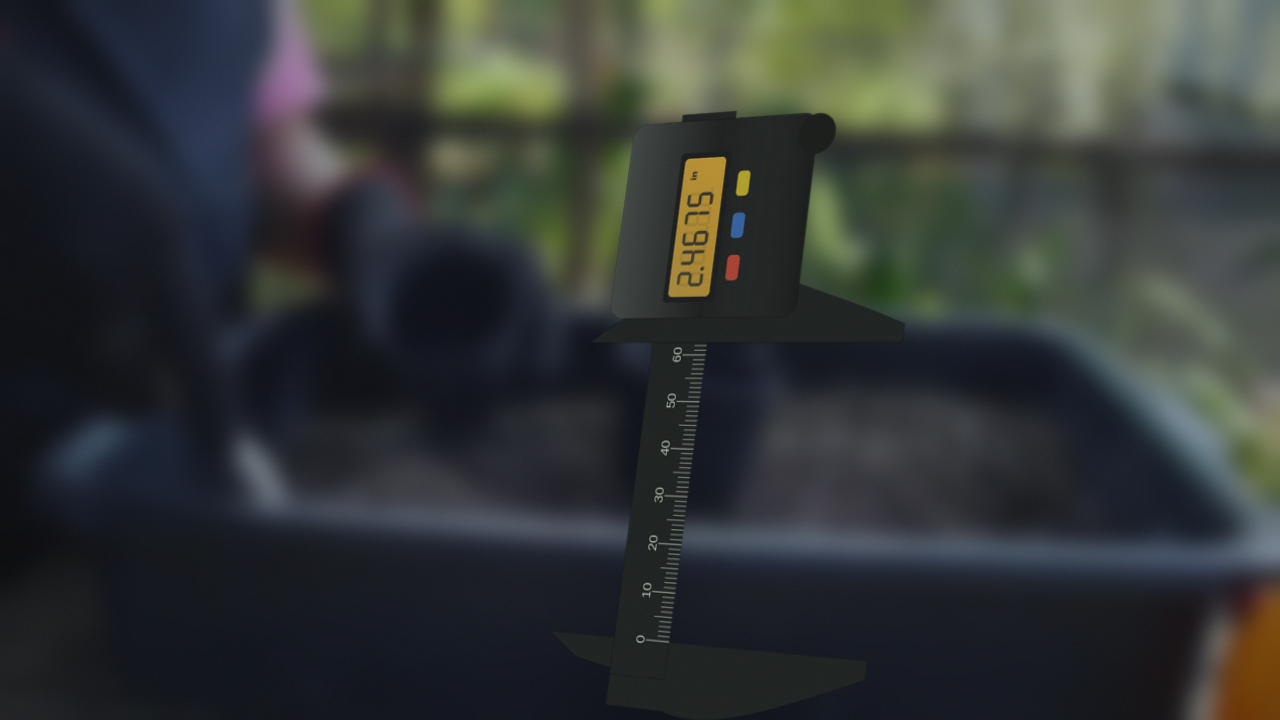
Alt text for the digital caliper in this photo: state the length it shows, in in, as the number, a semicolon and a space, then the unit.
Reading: 2.4675; in
